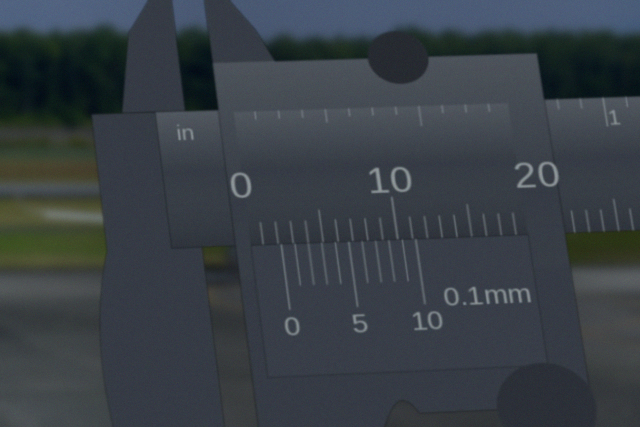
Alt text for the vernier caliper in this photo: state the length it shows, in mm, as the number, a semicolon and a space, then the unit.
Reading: 2.2; mm
